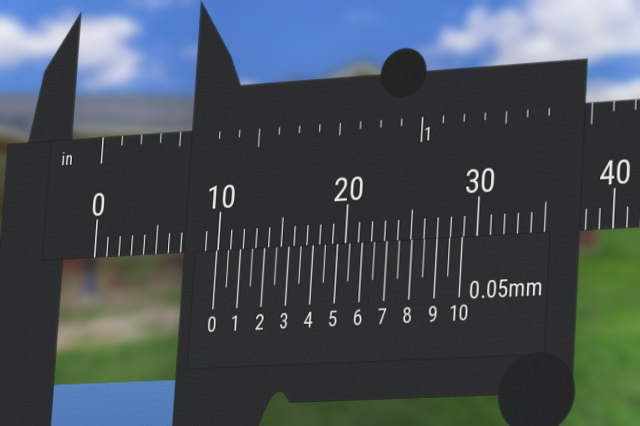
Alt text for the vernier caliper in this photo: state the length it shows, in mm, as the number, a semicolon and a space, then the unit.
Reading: 9.9; mm
